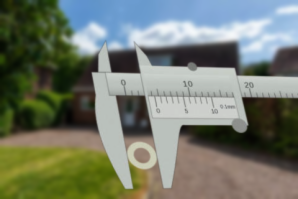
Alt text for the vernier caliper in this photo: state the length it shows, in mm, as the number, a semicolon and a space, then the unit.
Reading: 4.4; mm
